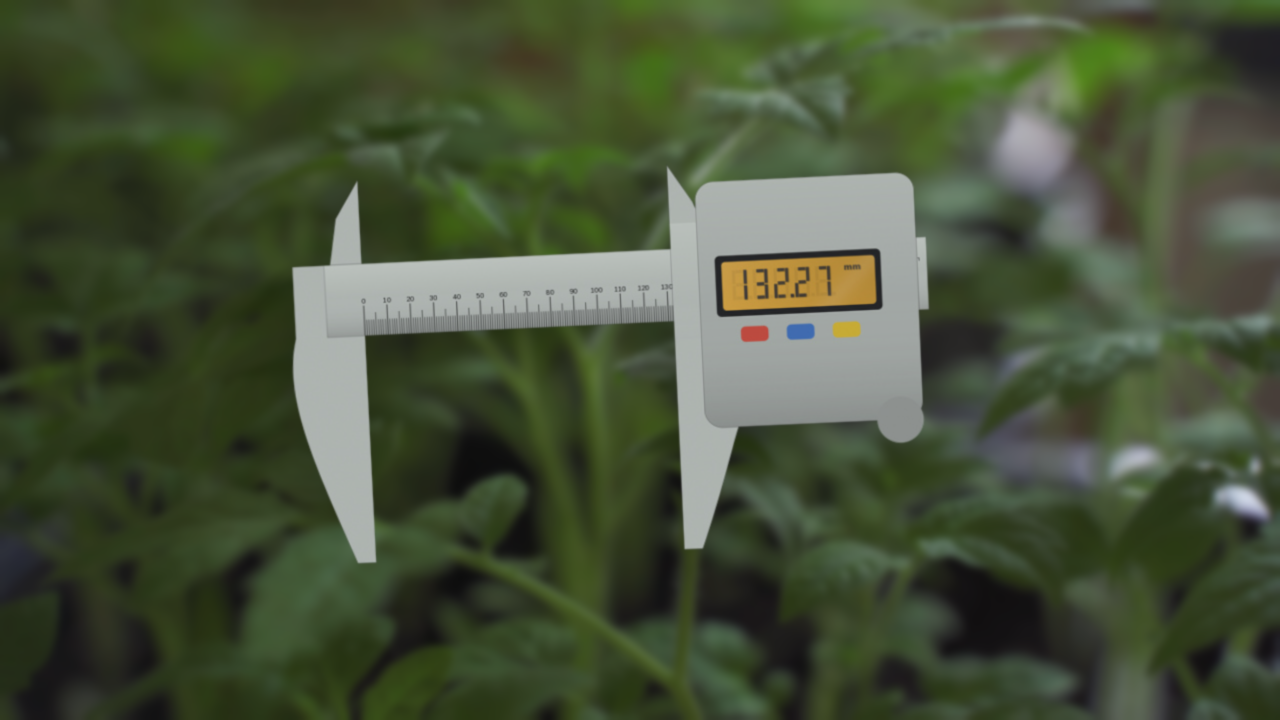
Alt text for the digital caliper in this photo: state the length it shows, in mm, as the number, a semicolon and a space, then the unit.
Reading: 132.27; mm
